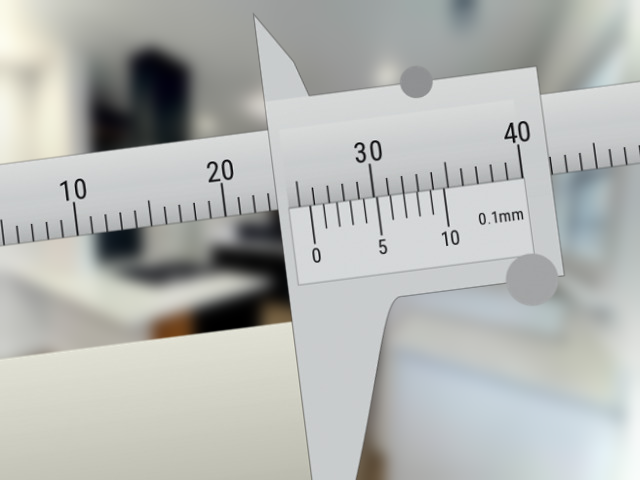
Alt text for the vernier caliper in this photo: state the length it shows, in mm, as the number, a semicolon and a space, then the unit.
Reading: 25.7; mm
